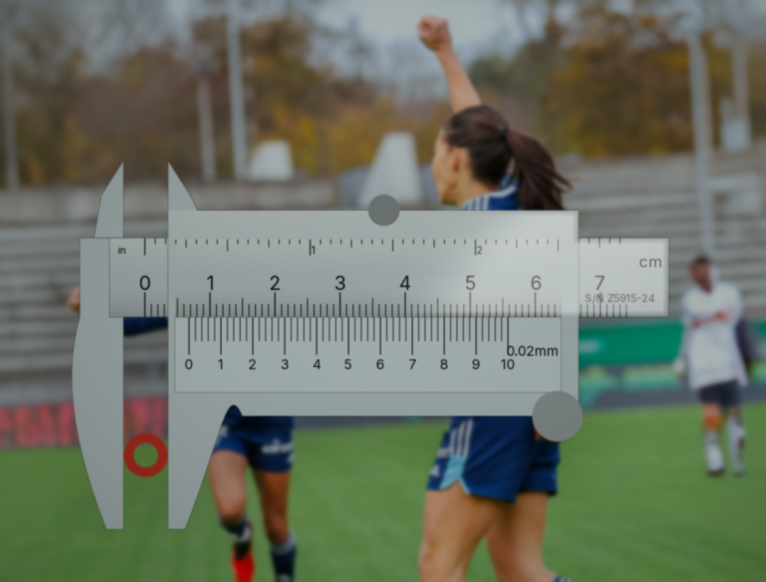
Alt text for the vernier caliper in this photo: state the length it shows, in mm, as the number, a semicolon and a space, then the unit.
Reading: 6.8; mm
